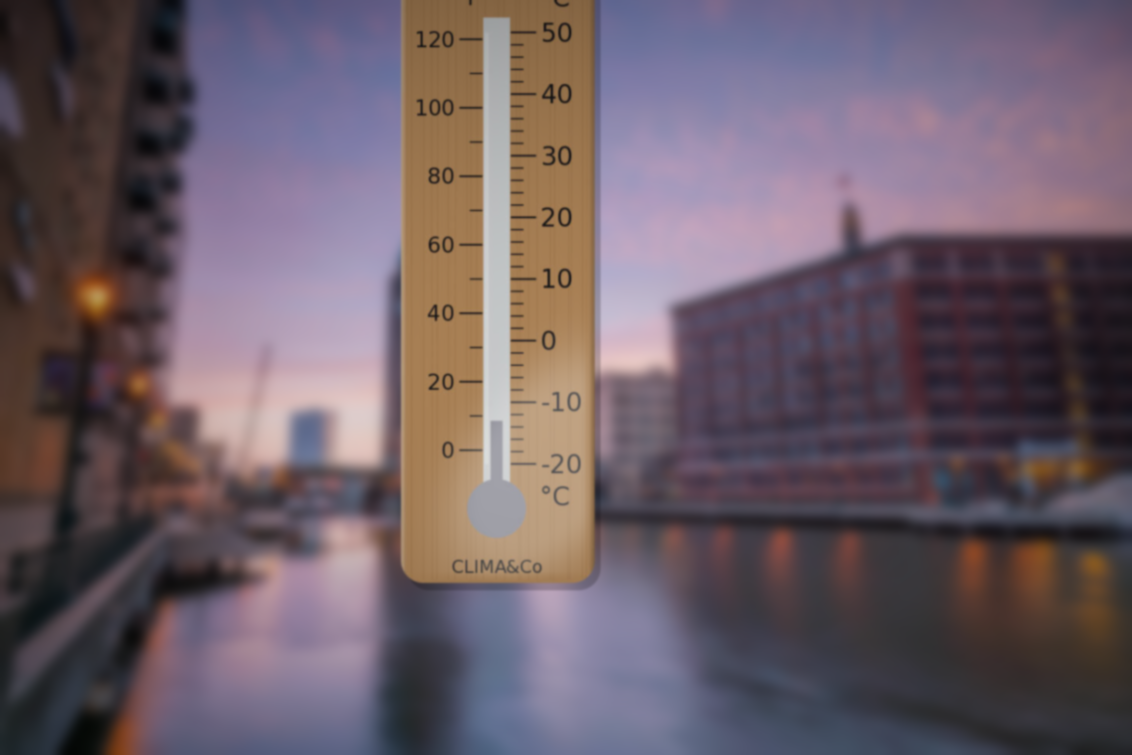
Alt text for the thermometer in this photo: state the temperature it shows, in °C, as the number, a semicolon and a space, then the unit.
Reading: -13; °C
